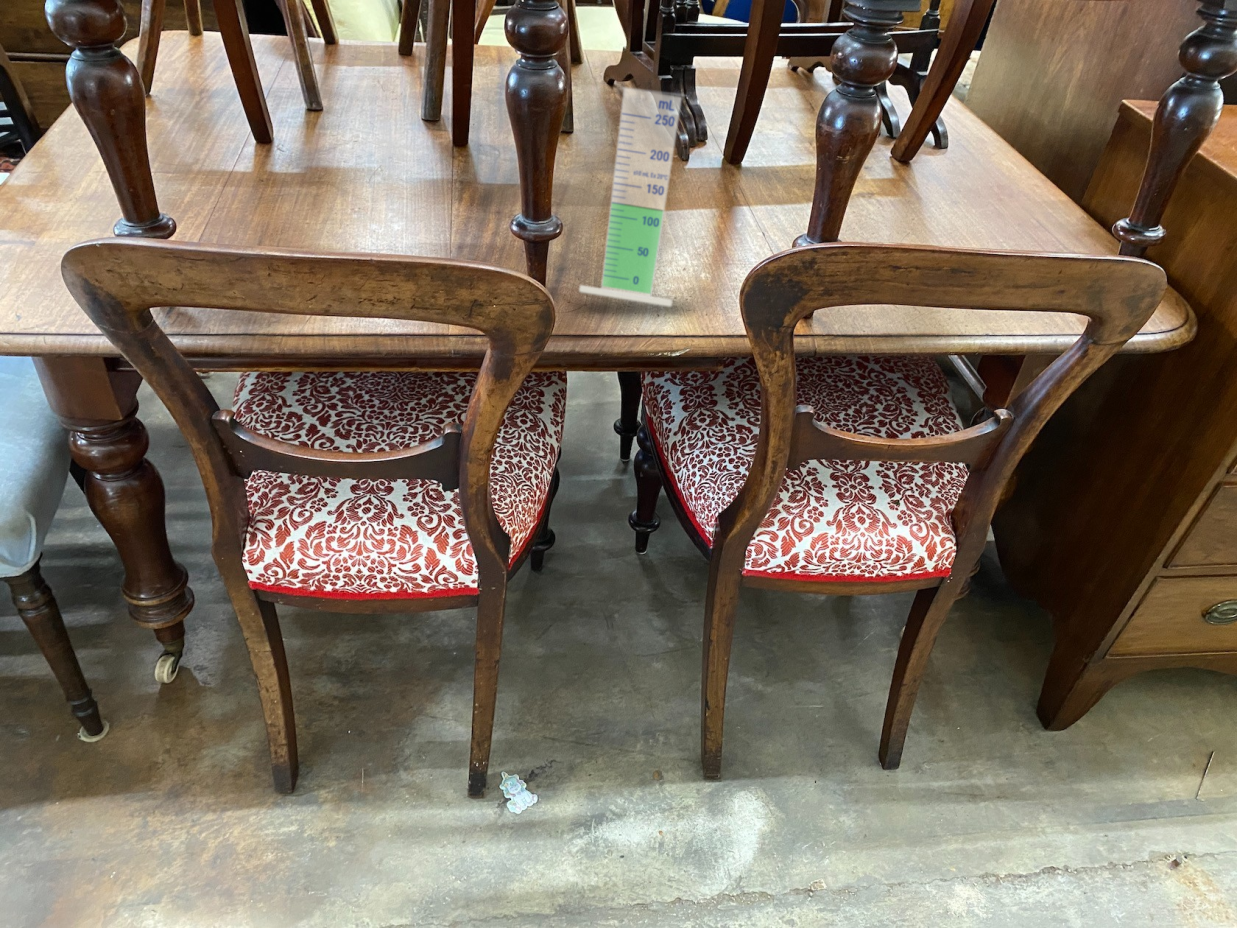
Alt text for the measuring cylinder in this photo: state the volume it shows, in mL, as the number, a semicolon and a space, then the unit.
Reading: 120; mL
